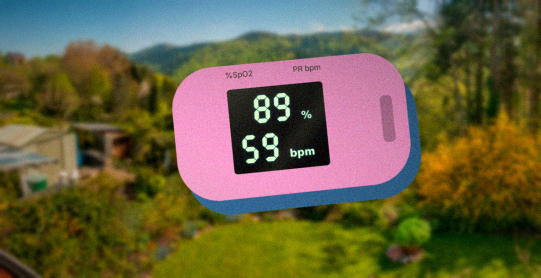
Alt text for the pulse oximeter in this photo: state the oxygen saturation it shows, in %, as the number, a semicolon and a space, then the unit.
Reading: 89; %
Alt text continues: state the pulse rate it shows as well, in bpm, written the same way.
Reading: 59; bpm
